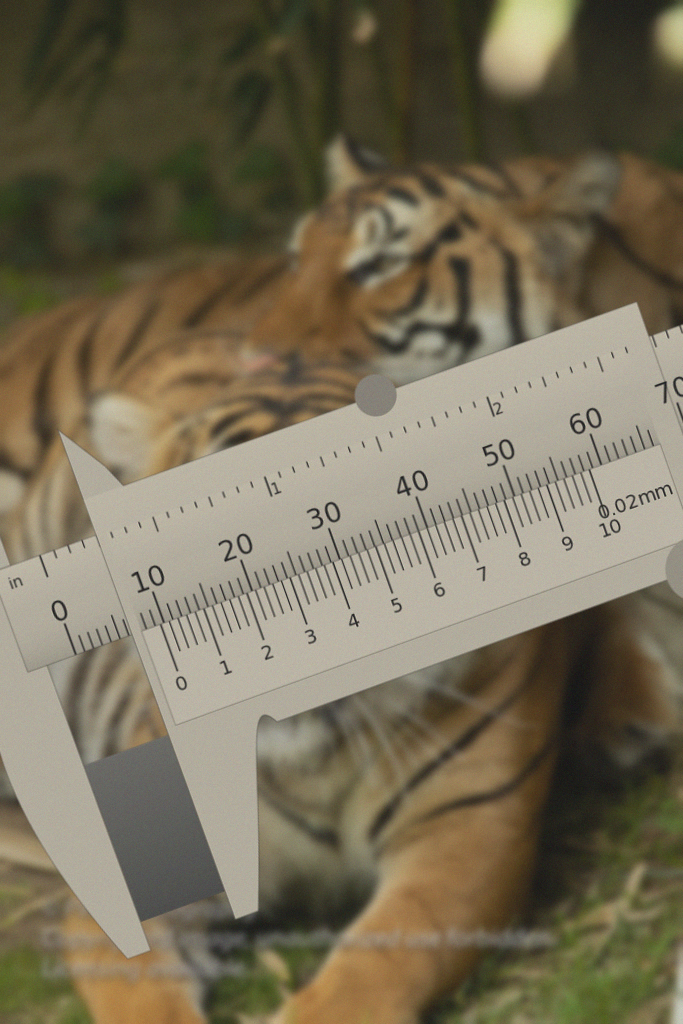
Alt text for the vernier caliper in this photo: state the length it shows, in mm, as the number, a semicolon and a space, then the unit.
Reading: 9.6; mm
